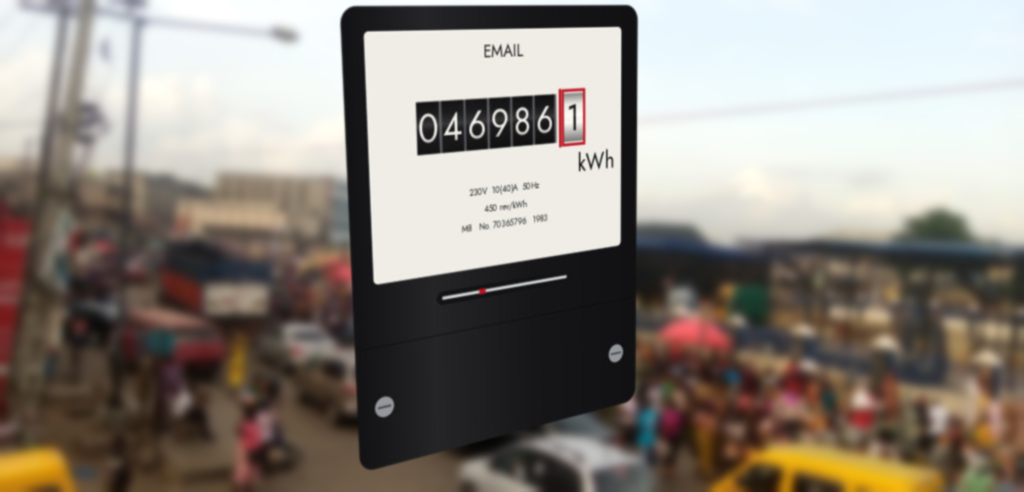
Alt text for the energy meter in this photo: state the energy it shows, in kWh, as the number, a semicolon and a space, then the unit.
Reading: 46986.1; kWh
